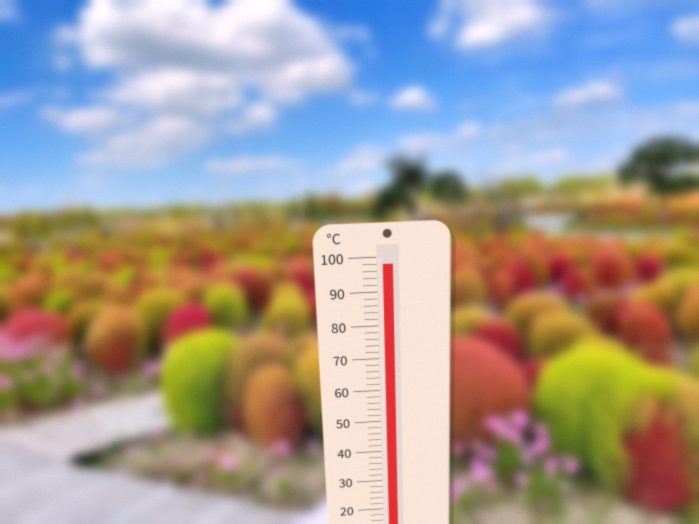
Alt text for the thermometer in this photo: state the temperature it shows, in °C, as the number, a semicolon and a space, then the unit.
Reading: 98; °C
